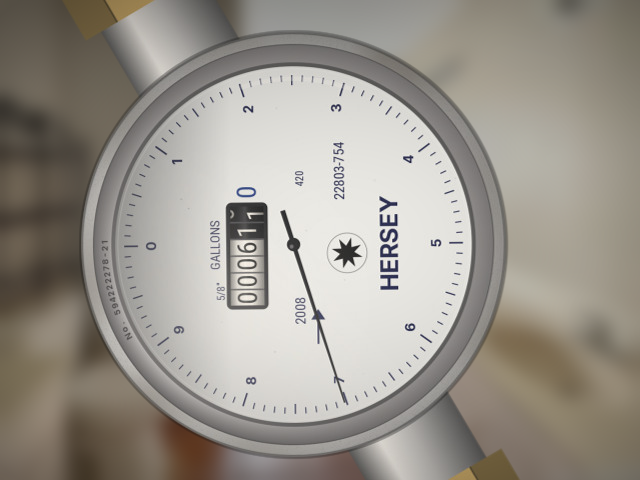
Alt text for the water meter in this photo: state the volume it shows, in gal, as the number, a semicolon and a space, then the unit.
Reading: 6107.0; gal
